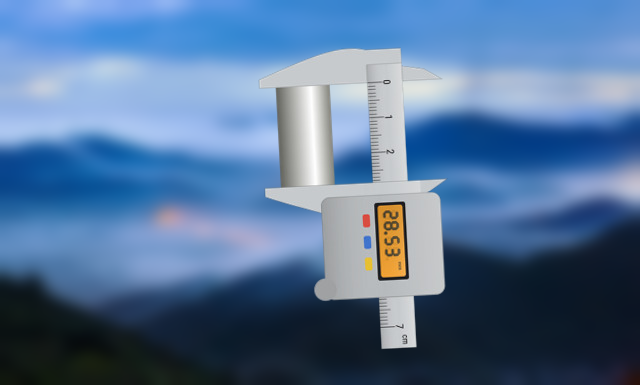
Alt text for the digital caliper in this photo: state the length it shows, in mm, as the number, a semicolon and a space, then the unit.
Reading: 28.53; mm
